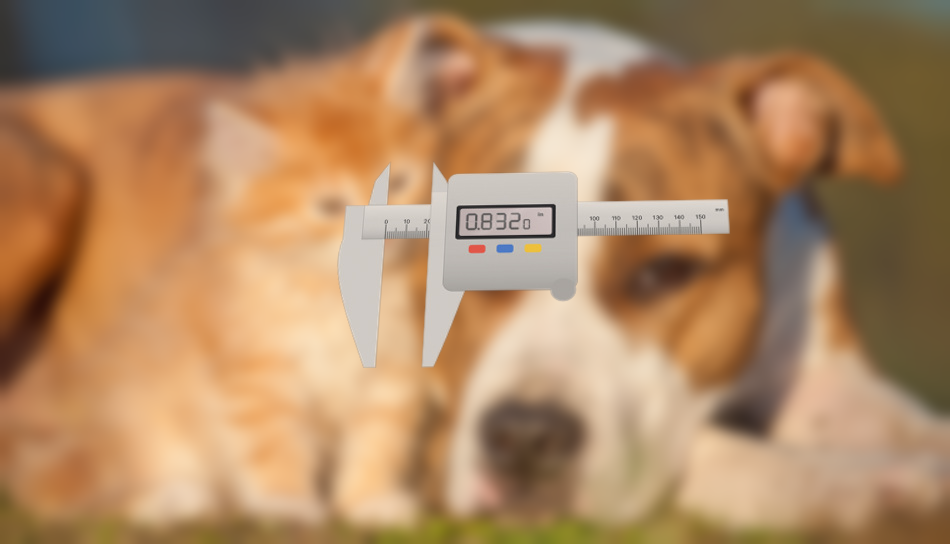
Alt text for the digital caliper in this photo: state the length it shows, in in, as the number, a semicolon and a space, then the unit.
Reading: 0.8320; in
